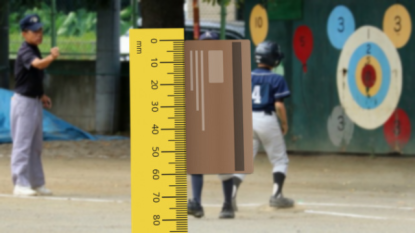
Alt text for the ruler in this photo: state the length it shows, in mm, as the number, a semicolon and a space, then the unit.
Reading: 60; mm
